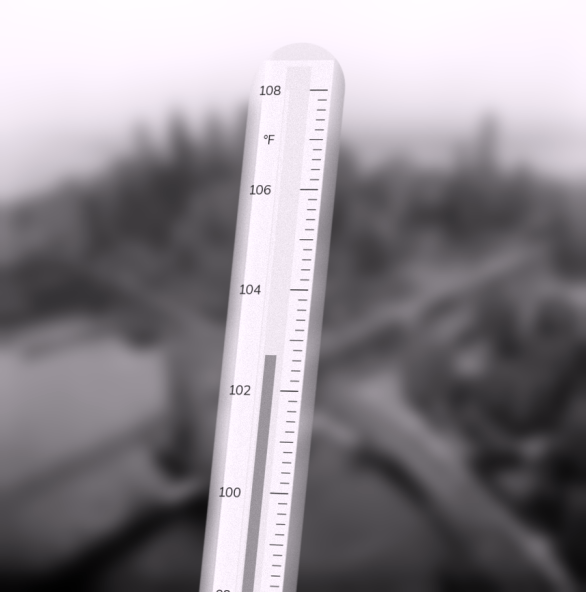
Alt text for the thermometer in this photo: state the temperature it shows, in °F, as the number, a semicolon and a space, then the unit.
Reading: 102.7; °F
